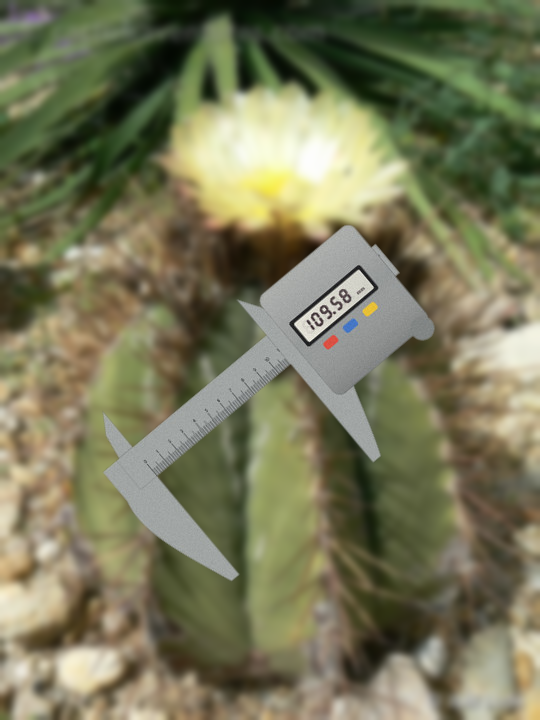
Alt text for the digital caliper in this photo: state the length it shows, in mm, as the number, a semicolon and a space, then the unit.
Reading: 109.58; mm
